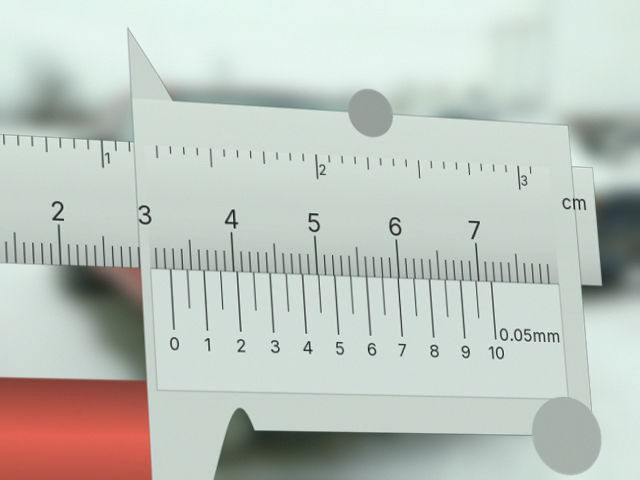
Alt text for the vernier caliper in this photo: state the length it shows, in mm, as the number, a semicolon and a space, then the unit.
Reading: 32.6; mm
